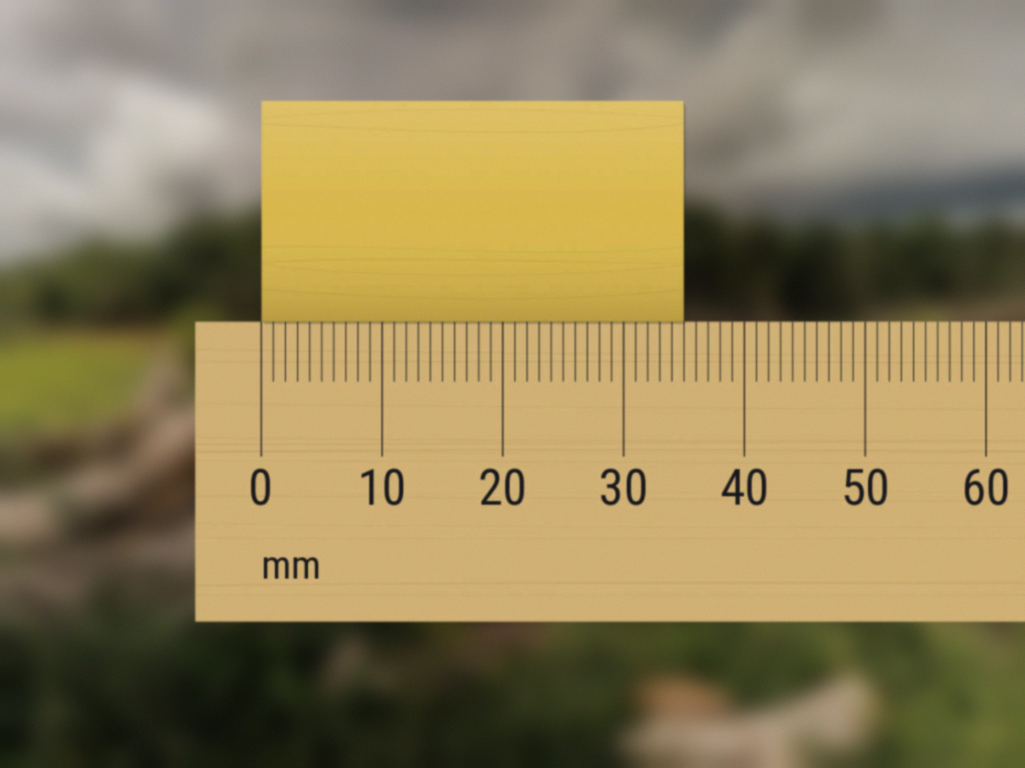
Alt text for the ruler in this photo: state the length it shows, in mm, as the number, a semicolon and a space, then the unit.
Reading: 35; mm
